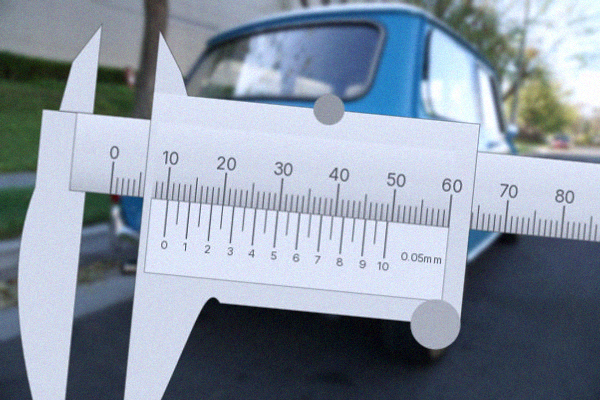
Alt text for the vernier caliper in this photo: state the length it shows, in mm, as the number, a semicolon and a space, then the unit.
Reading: 10.2; mm
